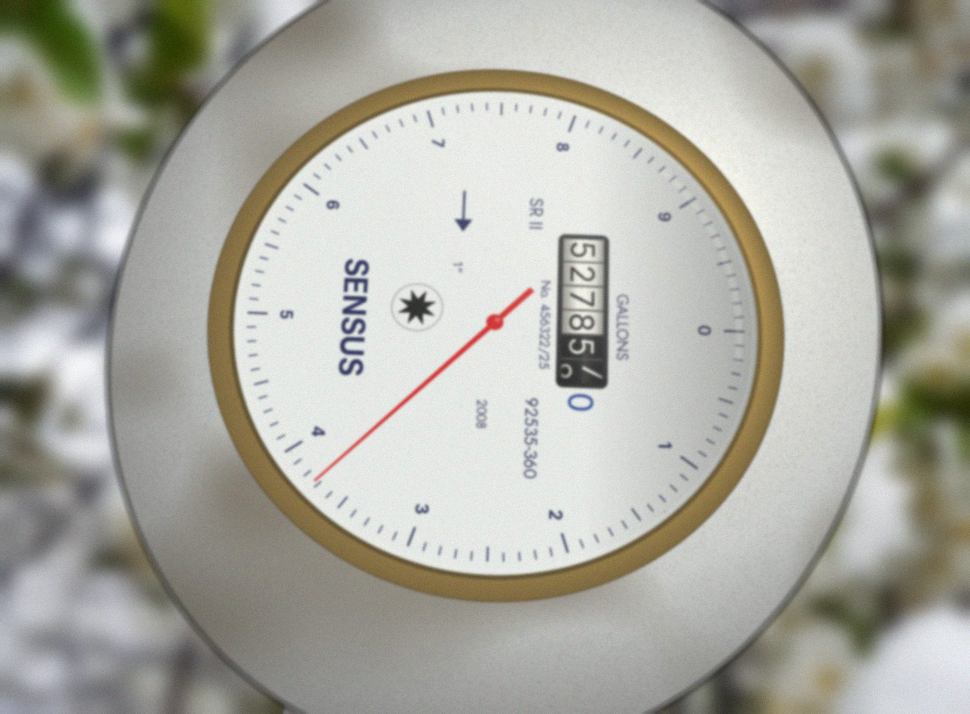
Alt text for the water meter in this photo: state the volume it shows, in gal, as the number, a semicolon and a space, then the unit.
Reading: 5278573.7; gal
